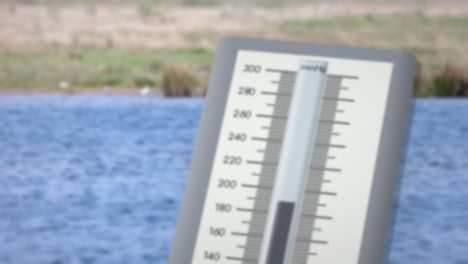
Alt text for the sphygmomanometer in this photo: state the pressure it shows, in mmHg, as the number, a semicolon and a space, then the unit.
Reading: 190; mmHg
